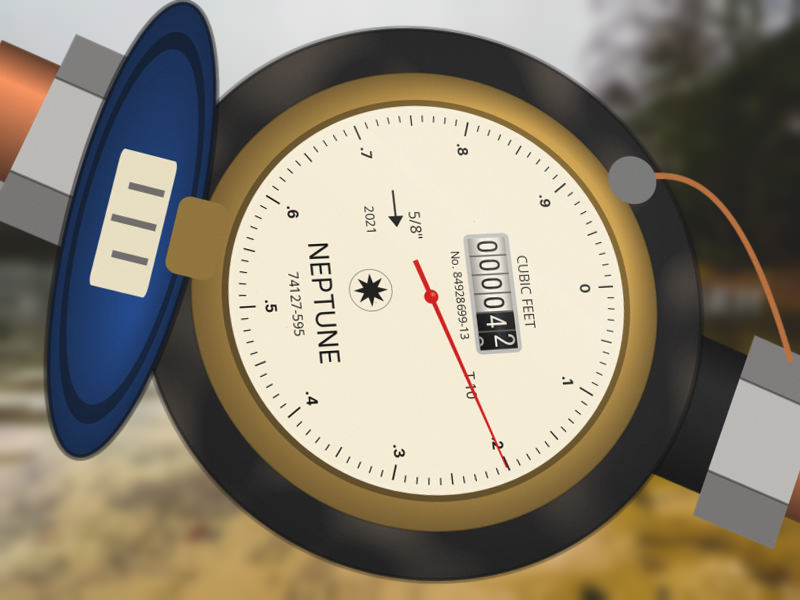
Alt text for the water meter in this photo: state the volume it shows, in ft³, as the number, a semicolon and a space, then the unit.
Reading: 42.20; ft³
